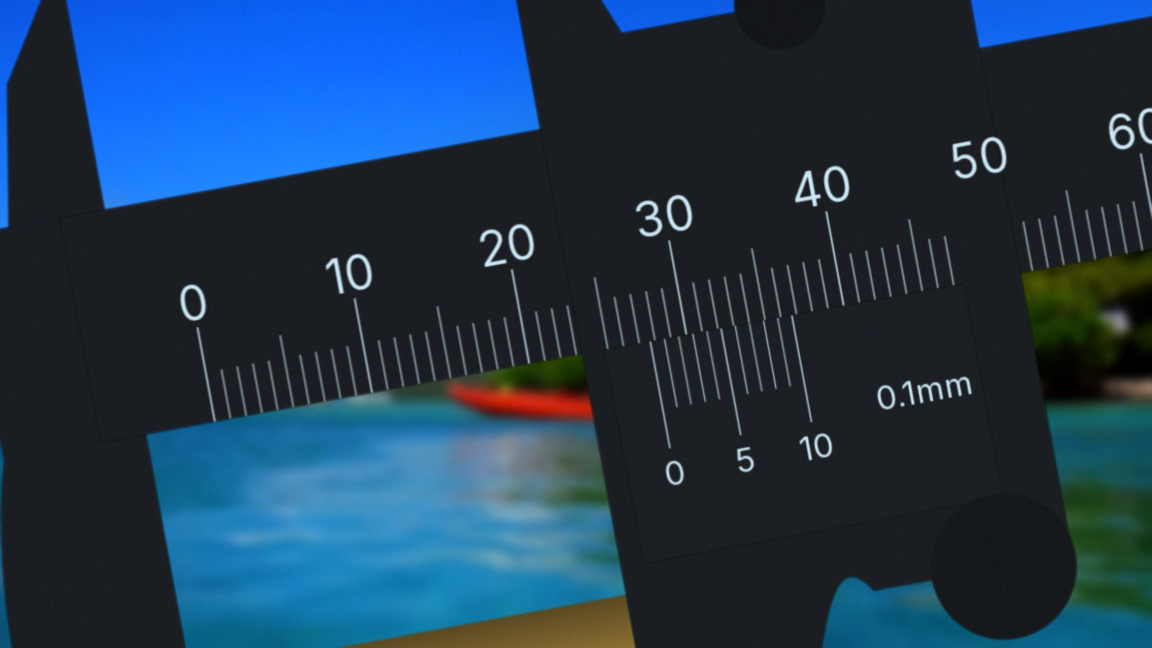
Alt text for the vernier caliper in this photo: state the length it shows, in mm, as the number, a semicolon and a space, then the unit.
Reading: 27.7; mm
